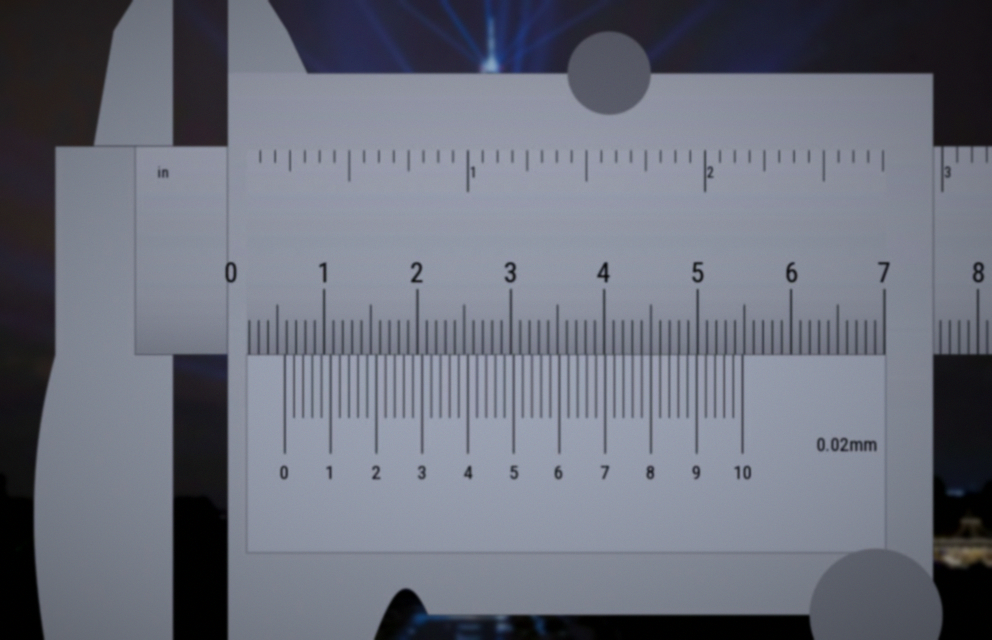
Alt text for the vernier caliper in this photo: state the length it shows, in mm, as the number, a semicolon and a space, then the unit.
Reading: 5.8; mm
